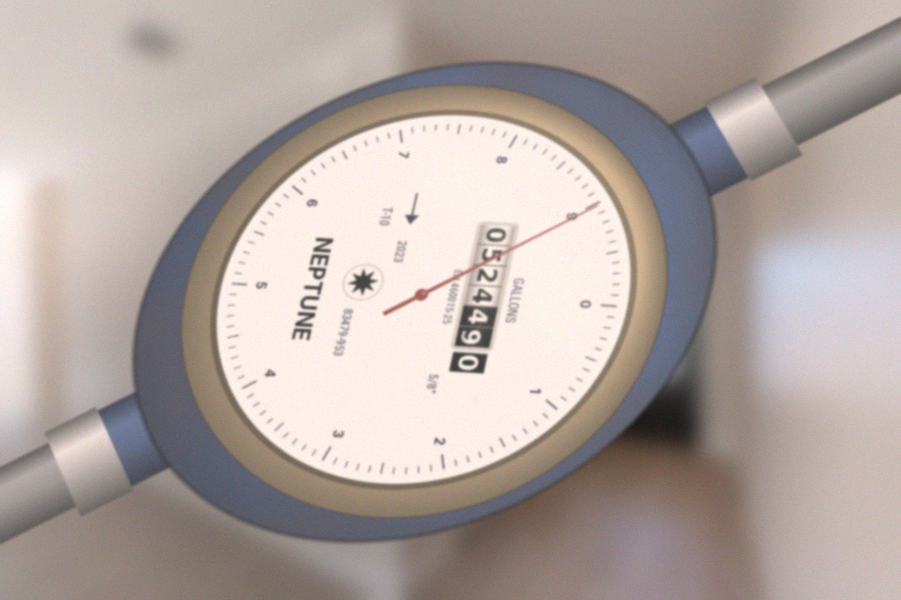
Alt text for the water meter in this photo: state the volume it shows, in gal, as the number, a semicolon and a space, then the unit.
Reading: 524489.0; gal
